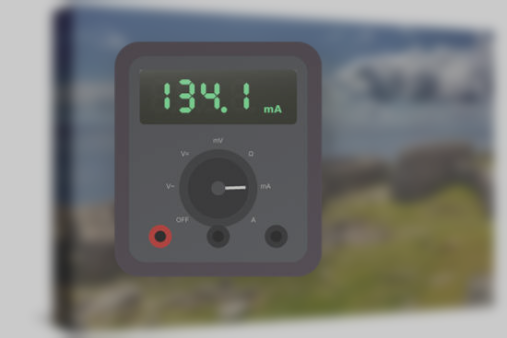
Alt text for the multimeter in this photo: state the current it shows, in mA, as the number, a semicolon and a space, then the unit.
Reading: 134.1; mA
